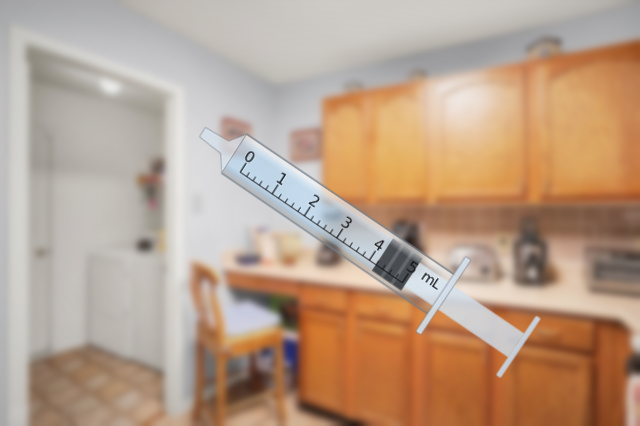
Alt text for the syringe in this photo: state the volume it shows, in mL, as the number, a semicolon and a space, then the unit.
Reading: 4.2; mL
